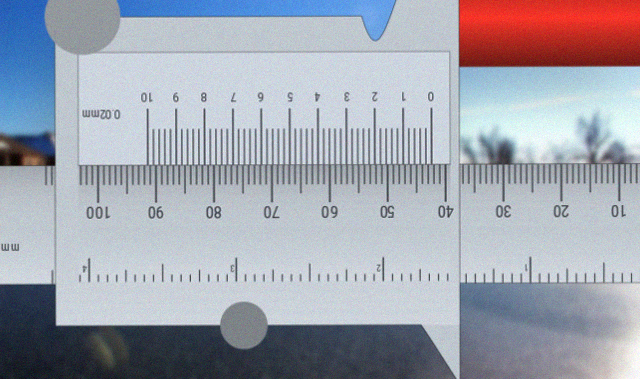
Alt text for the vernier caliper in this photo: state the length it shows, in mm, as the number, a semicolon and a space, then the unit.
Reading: 42.4; mm
